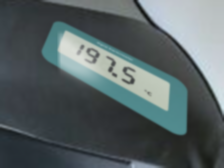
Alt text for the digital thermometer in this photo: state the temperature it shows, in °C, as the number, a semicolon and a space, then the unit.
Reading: 197.5; °C
